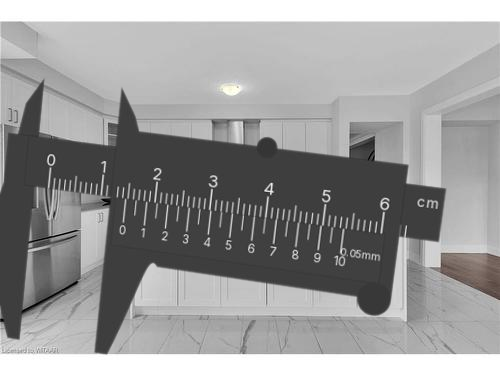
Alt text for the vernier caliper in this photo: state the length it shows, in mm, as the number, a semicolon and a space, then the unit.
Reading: 14.6; mm
